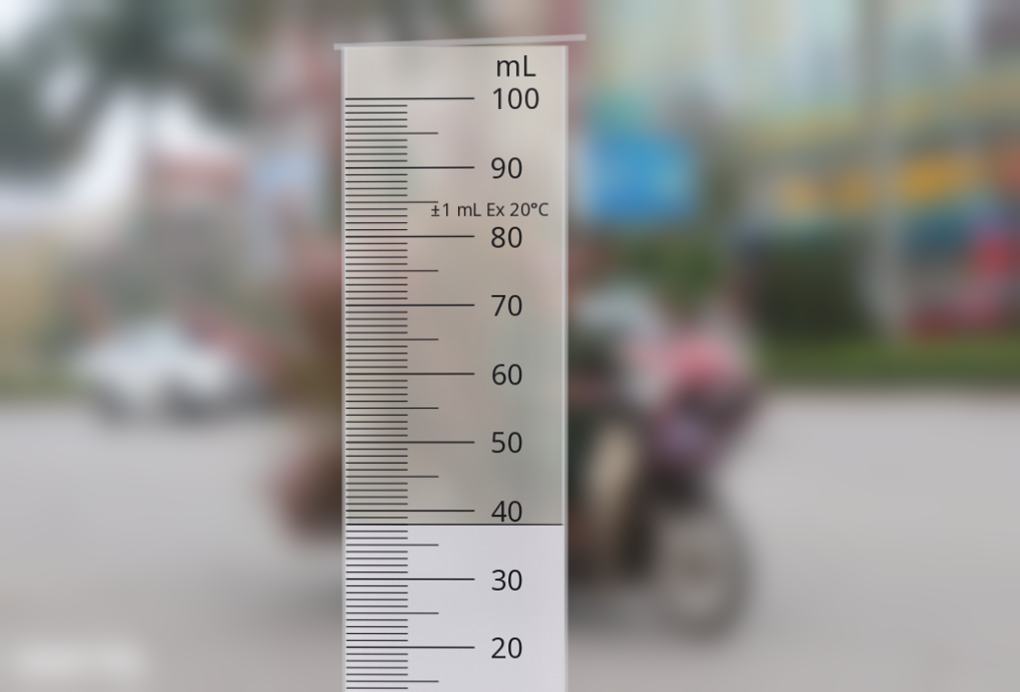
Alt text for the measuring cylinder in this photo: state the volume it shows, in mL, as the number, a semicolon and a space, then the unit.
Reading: 38; mL
